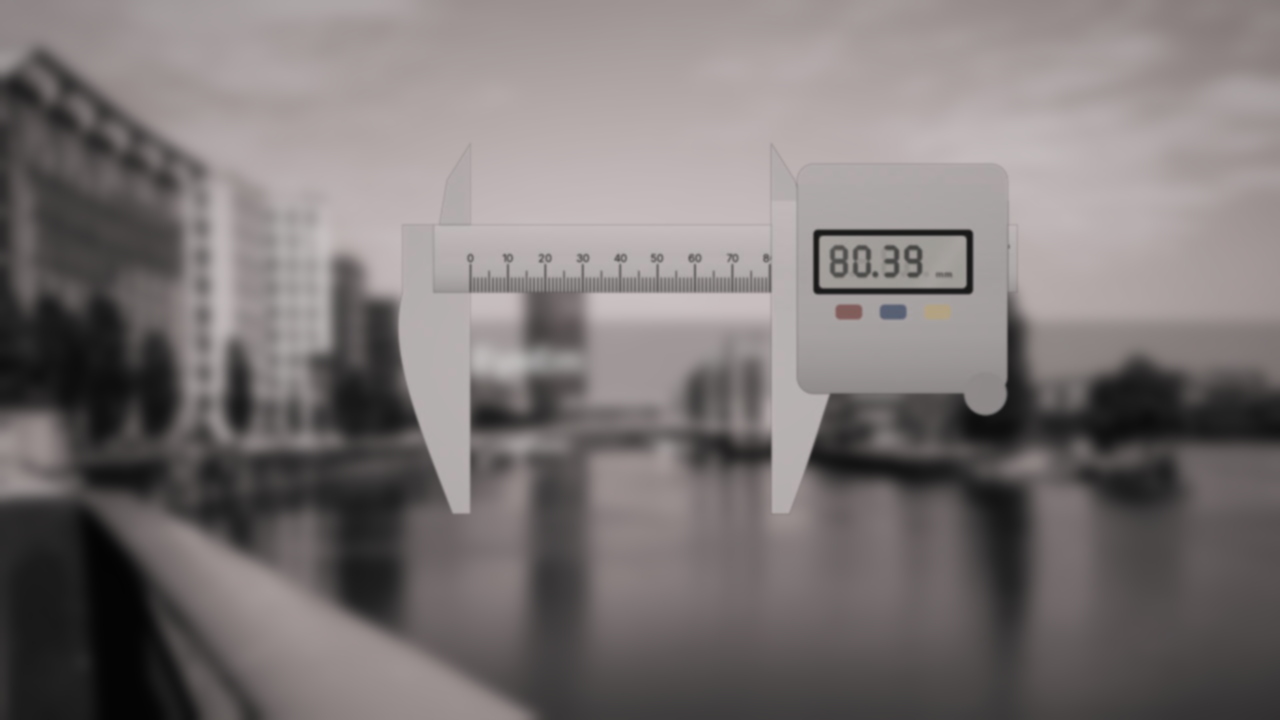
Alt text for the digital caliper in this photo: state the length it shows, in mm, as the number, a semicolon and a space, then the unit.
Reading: 80.39; mm
